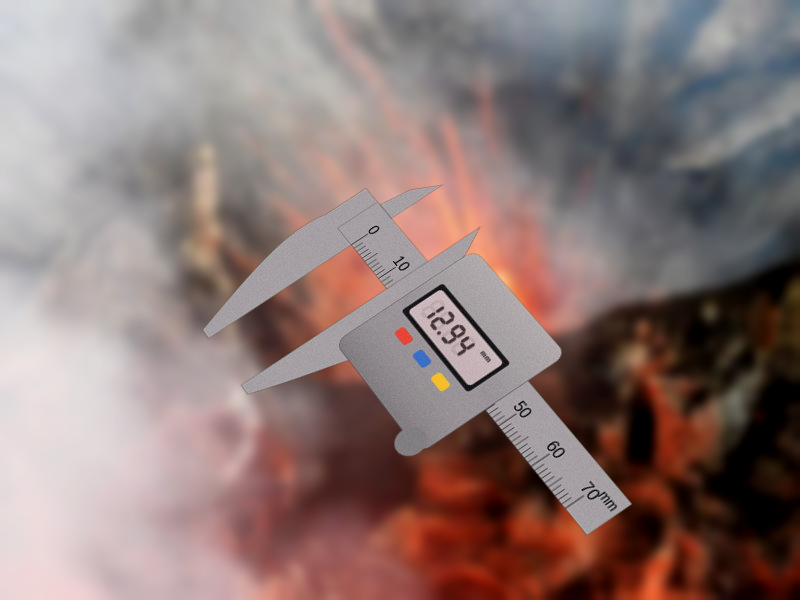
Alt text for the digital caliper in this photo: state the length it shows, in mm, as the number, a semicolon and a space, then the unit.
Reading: 12.94; mm
